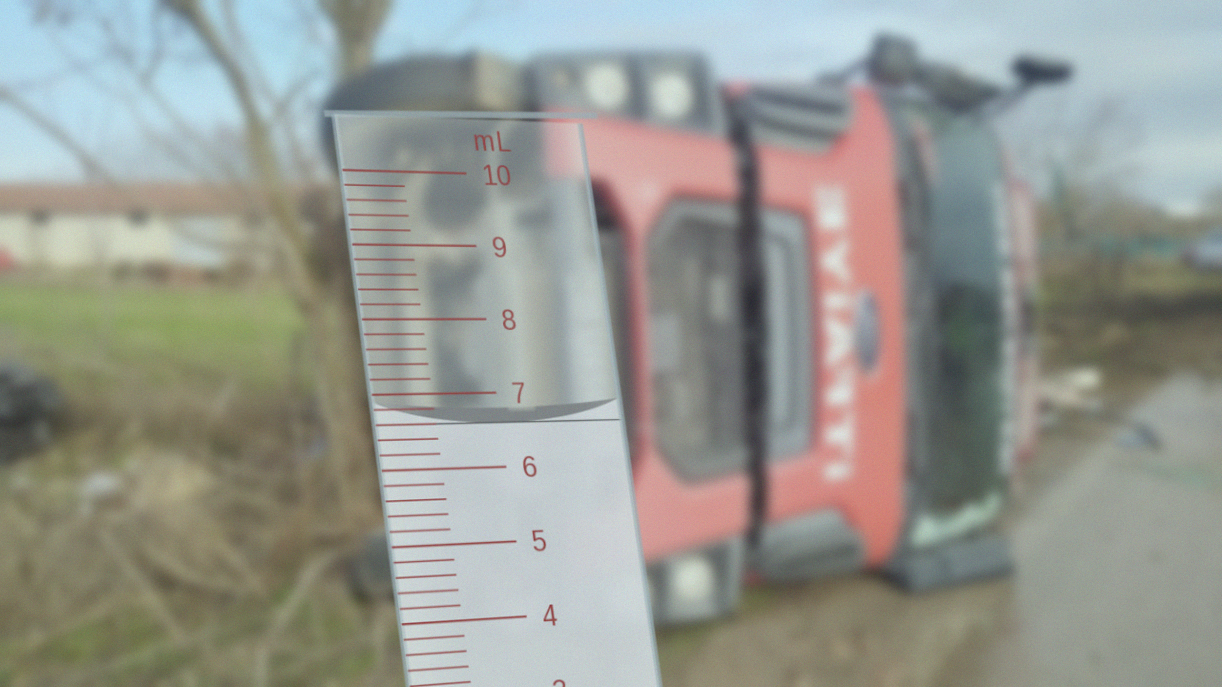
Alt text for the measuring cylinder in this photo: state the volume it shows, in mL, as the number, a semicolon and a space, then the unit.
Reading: 6.6; mL
